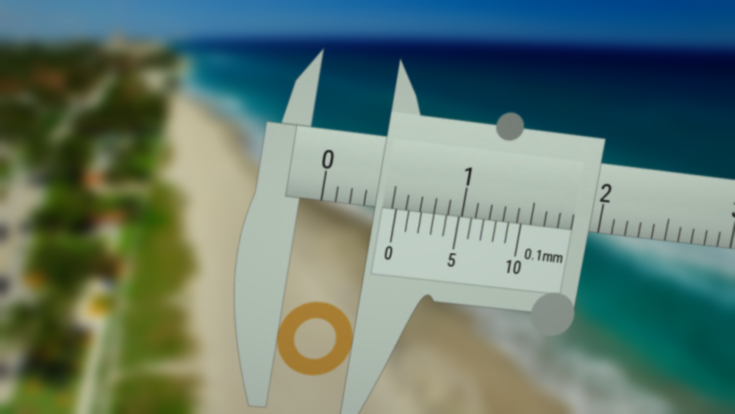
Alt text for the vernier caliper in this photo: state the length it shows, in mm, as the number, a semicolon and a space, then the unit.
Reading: 5.3; mm
